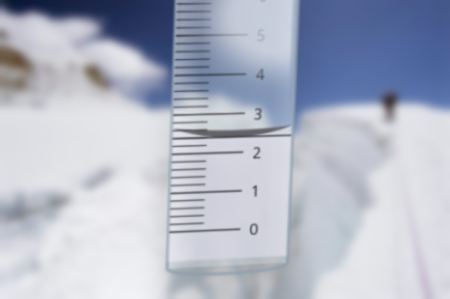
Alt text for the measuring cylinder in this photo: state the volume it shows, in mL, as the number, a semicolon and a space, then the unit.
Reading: 2.4; mL
